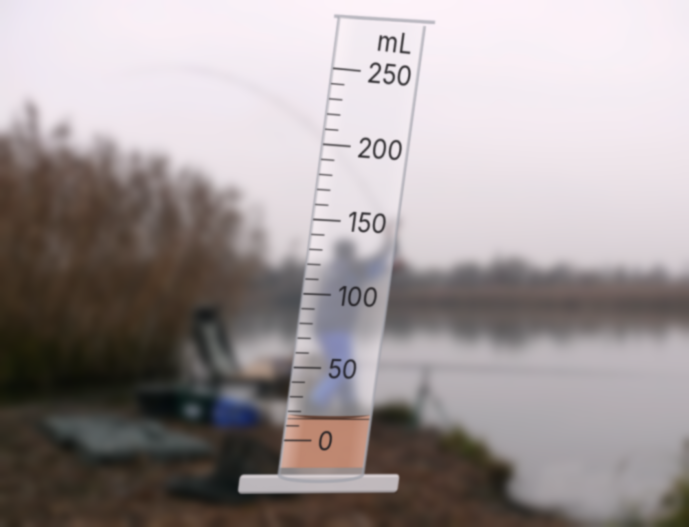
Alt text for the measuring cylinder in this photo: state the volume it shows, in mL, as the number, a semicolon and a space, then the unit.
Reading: 15; mL
